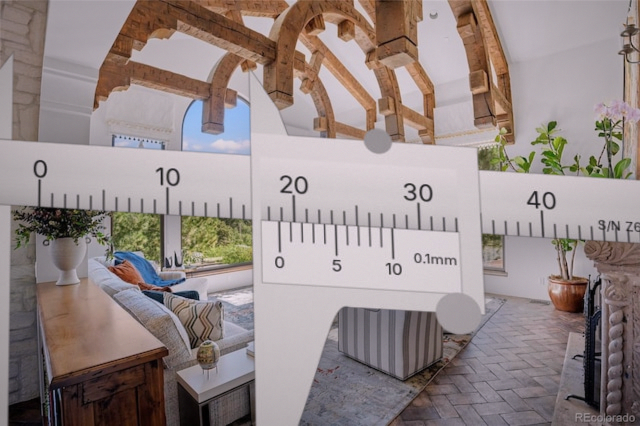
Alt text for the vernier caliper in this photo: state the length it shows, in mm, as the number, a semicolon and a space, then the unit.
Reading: 18.8; mm
